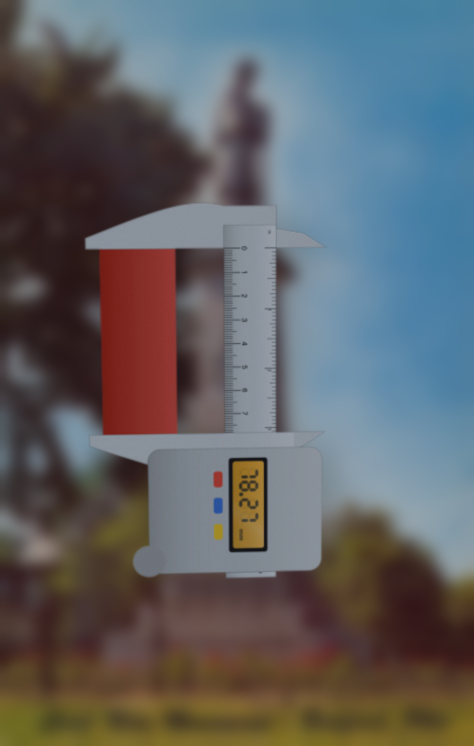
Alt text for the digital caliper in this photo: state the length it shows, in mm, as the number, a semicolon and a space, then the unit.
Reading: 78.27; mm
